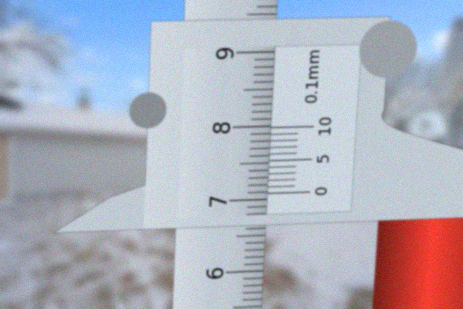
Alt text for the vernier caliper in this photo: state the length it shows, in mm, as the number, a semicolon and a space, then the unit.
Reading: 70.8; mm
